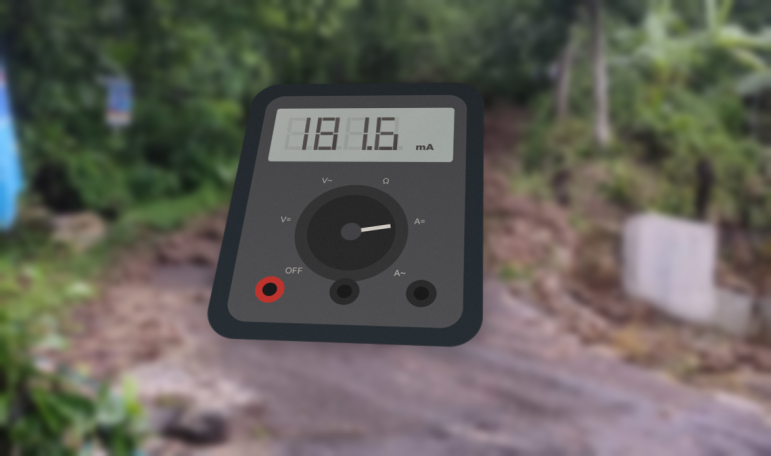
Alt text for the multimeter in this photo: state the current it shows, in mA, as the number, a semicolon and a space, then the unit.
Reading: 181.6; mA
